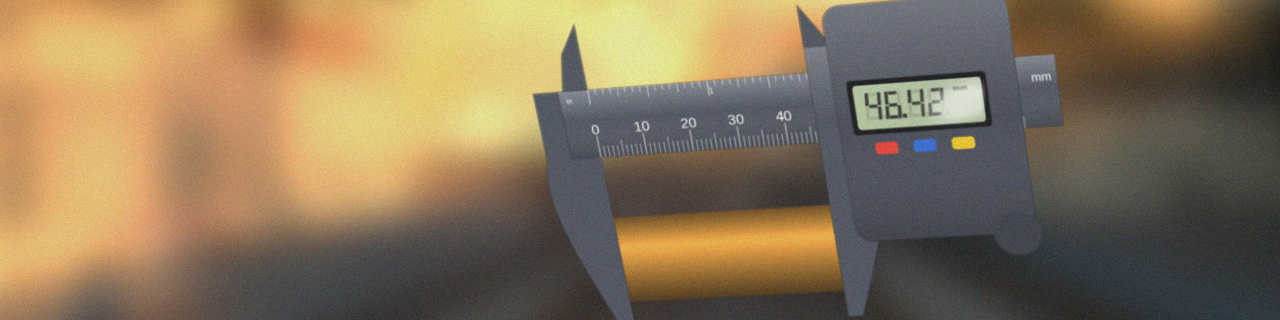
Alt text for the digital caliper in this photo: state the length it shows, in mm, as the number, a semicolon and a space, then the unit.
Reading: 46.42; mm
